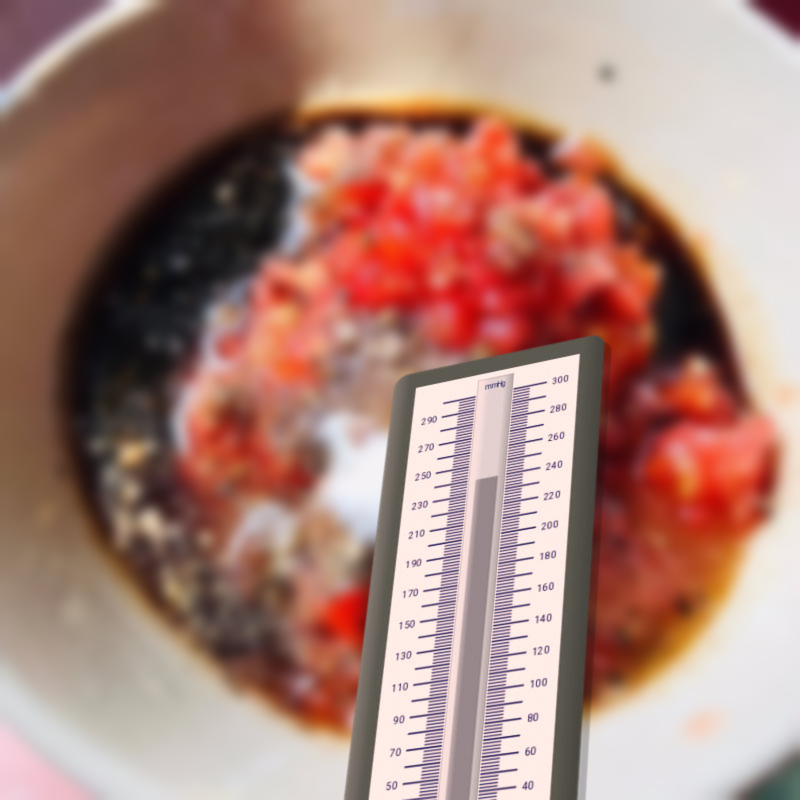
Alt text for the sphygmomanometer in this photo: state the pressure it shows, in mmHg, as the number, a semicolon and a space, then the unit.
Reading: 240; mmHg
